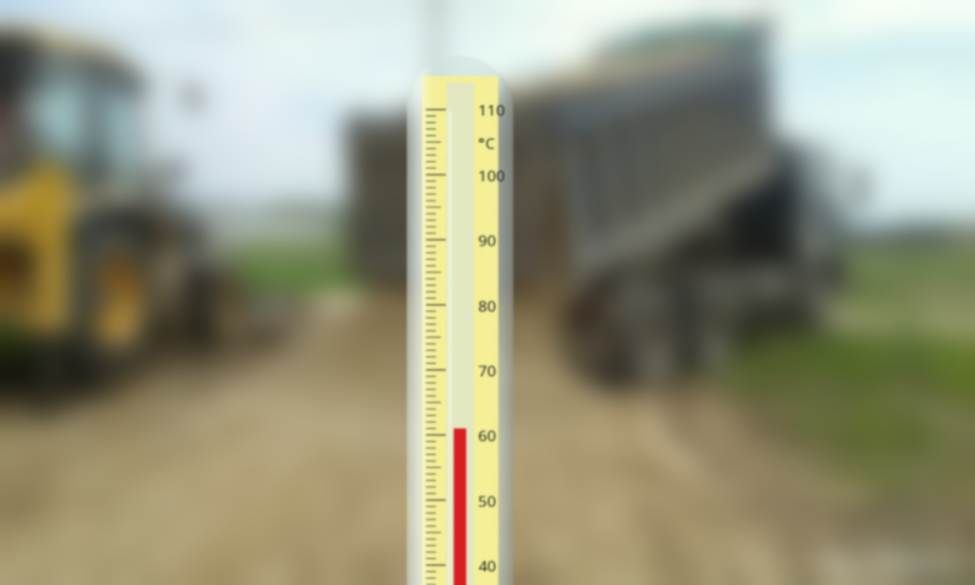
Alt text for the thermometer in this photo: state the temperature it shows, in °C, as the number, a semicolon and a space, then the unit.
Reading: 61; °C
